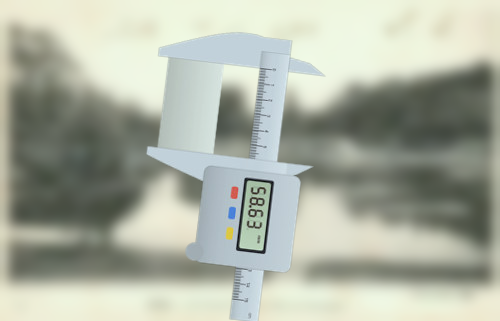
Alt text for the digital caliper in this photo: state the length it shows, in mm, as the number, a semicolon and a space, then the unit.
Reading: 58.63; mm
